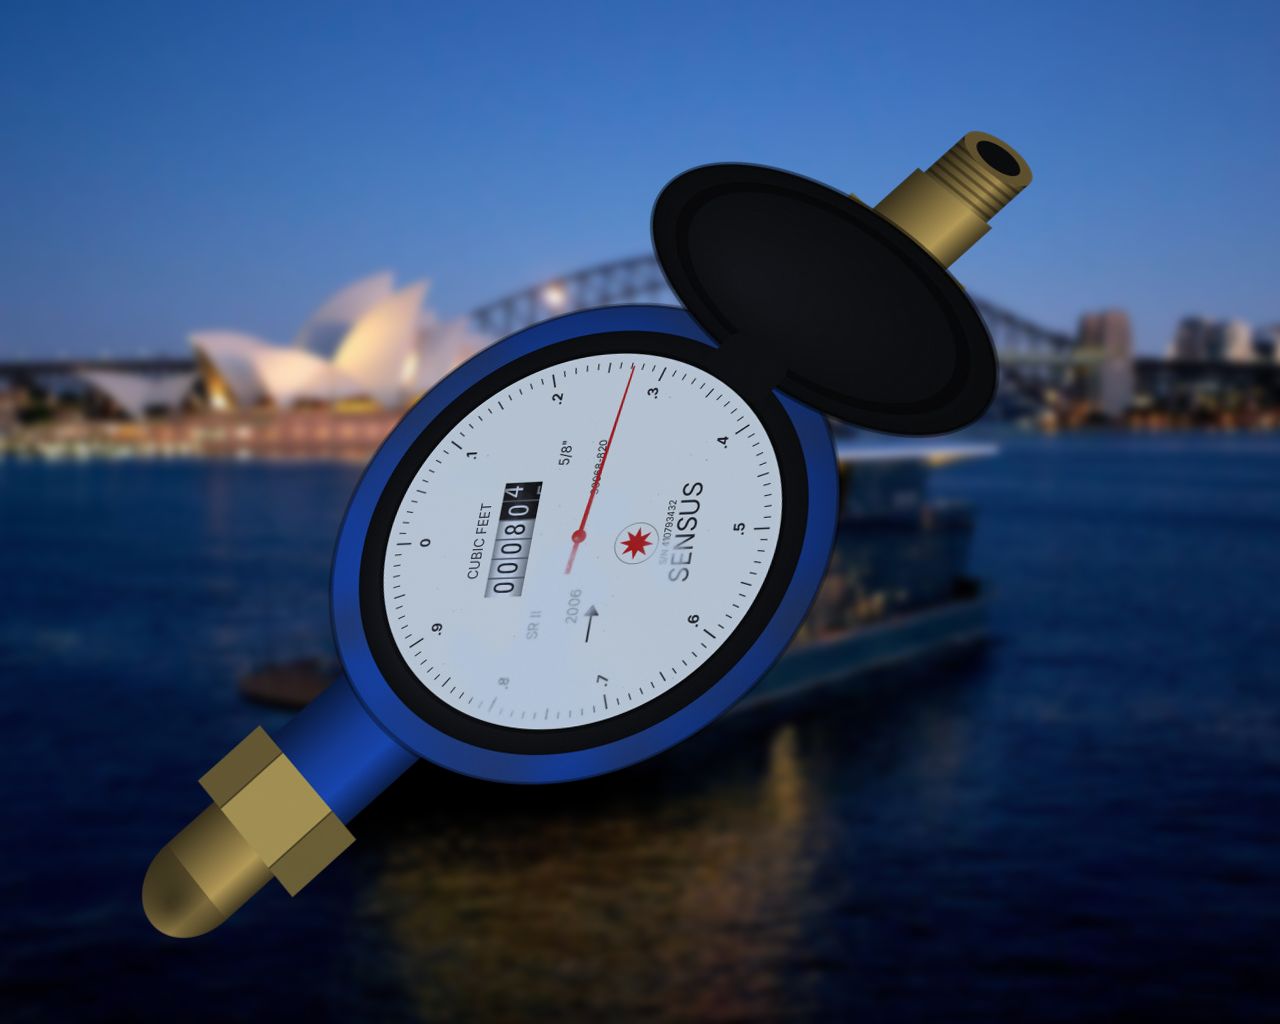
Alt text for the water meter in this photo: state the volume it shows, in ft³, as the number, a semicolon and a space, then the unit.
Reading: 804.27; ft³
